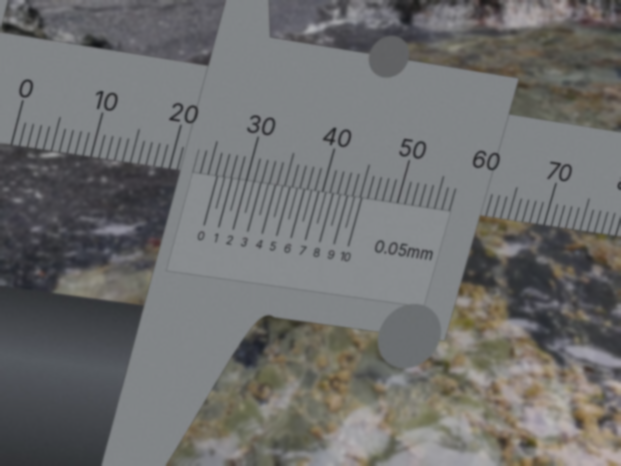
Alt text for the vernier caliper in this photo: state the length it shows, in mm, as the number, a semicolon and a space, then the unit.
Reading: 26.2; mm
